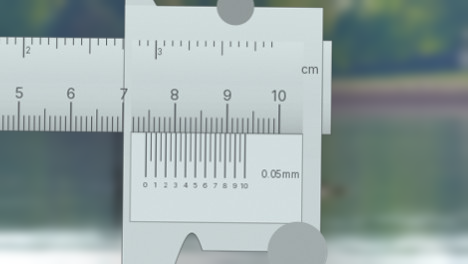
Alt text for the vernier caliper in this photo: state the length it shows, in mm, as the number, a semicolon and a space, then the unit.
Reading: 74.5; mm
